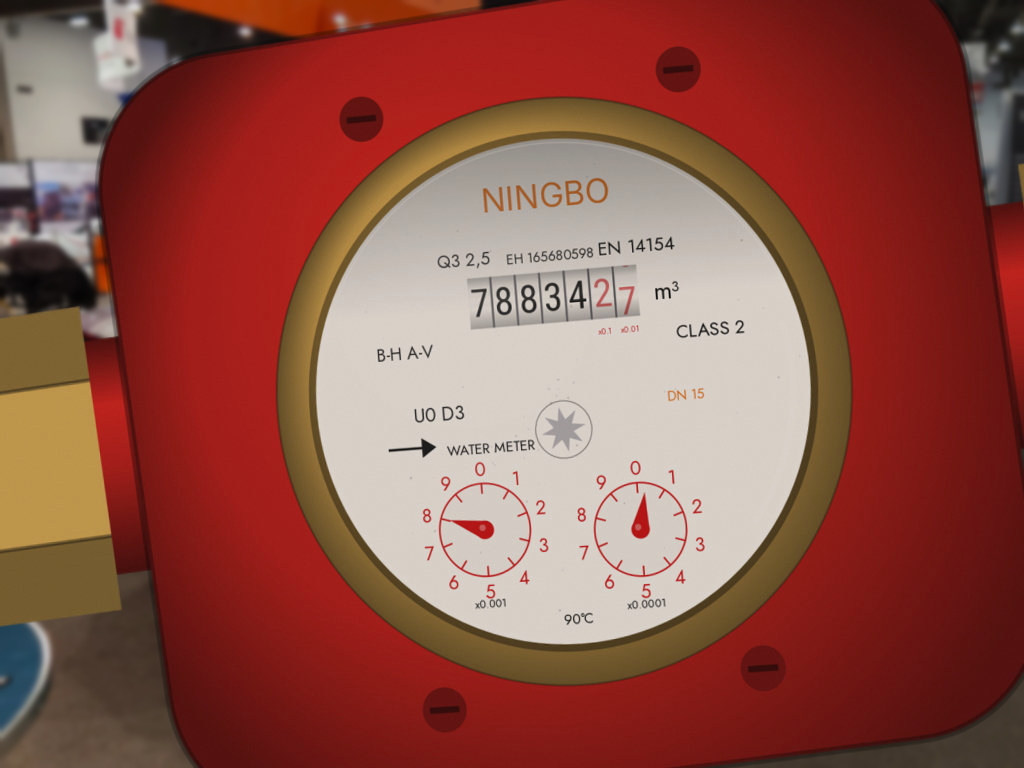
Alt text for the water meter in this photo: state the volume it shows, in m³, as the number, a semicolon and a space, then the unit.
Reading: 78834.2680; m³
